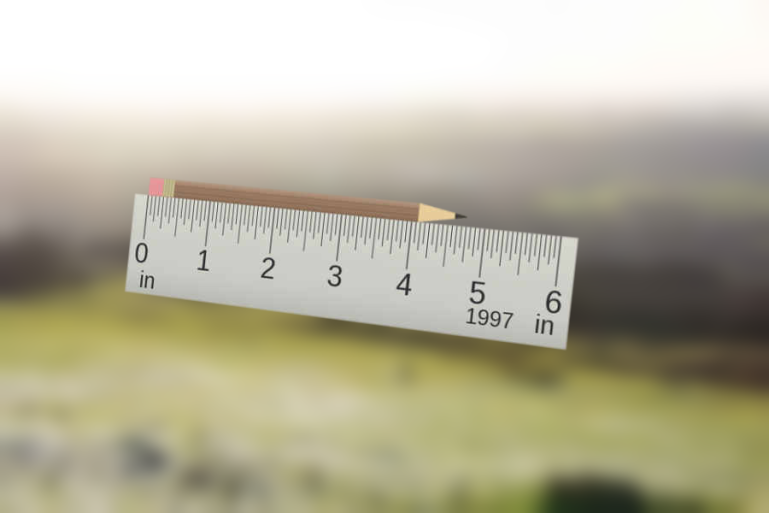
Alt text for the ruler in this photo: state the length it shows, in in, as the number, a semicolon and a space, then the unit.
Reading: 4.75; in
